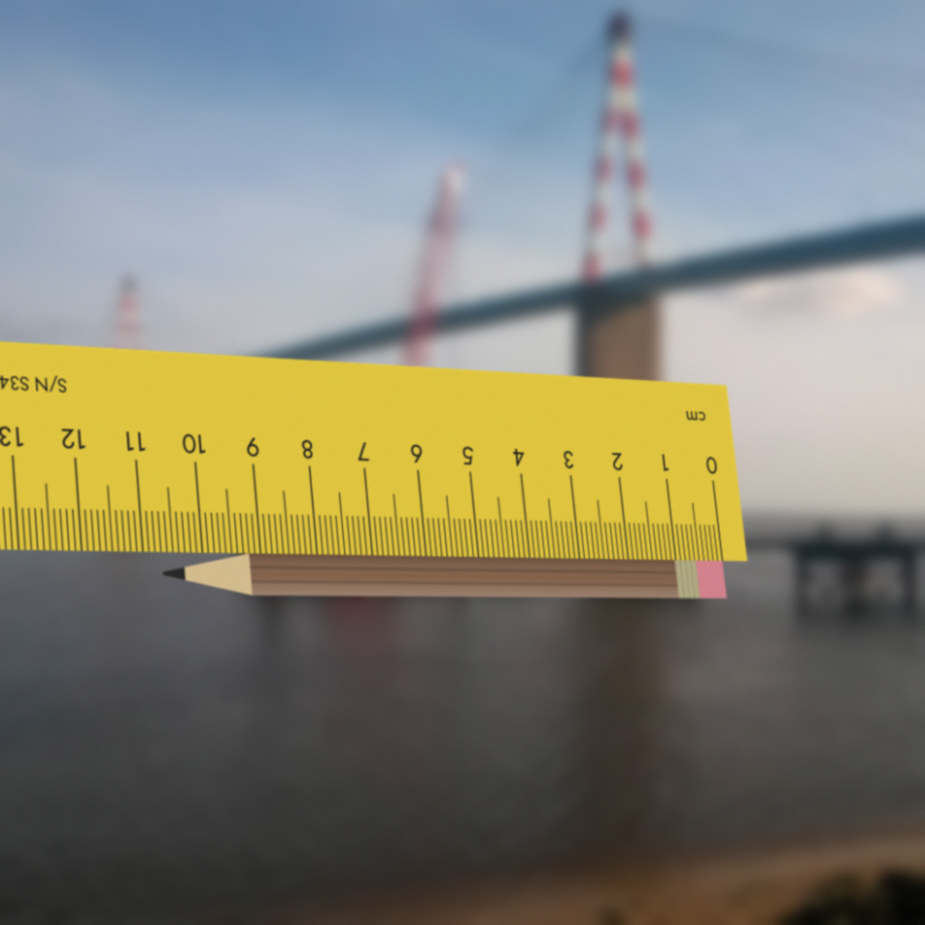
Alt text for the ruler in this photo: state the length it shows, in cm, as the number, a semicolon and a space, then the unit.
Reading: 10.7; cm
